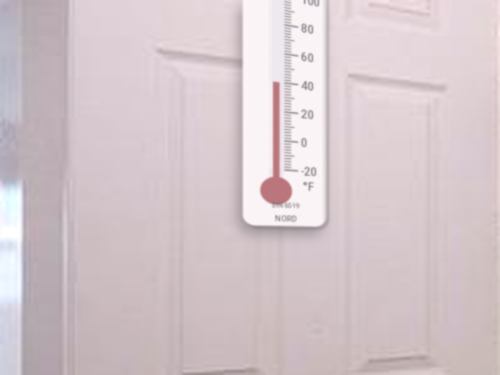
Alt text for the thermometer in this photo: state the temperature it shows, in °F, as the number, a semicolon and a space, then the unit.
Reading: 40; °F
